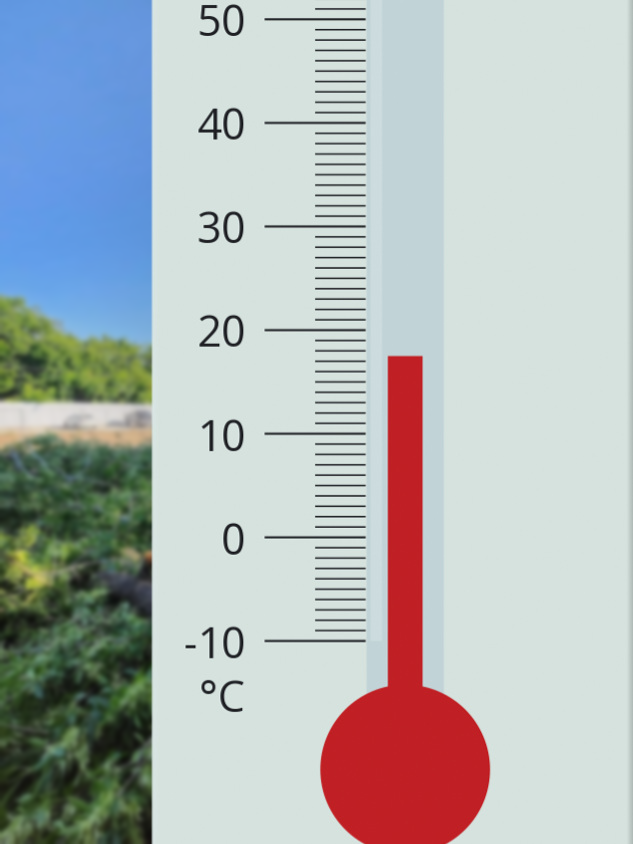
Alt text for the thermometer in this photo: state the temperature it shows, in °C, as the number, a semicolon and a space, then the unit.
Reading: 17.5; °C
